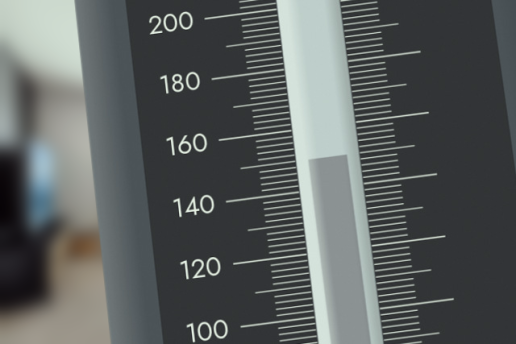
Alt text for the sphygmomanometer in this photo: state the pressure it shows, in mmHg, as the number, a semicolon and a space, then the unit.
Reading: 150; mmHg
